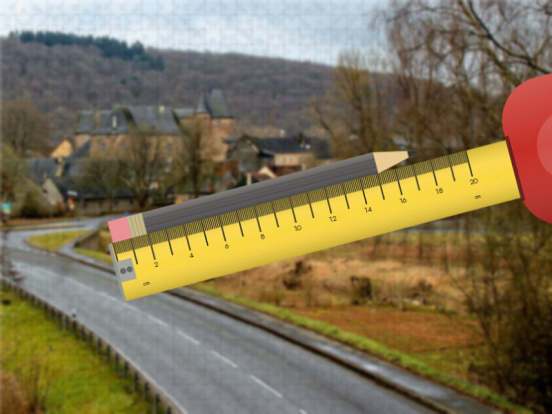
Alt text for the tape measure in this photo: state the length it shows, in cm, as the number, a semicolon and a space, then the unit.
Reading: 17.5; cm
